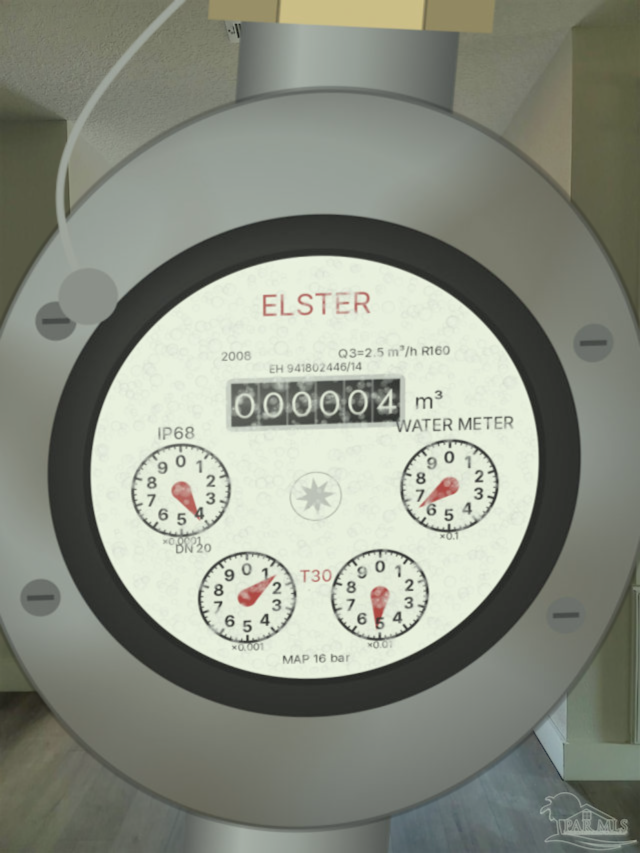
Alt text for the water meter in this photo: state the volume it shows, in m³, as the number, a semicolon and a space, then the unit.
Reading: 4.6514; m³
